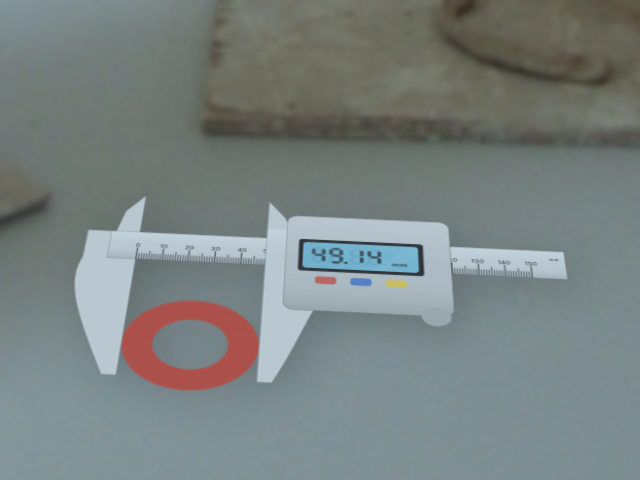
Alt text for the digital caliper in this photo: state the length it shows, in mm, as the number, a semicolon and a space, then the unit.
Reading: 49.14; mm
